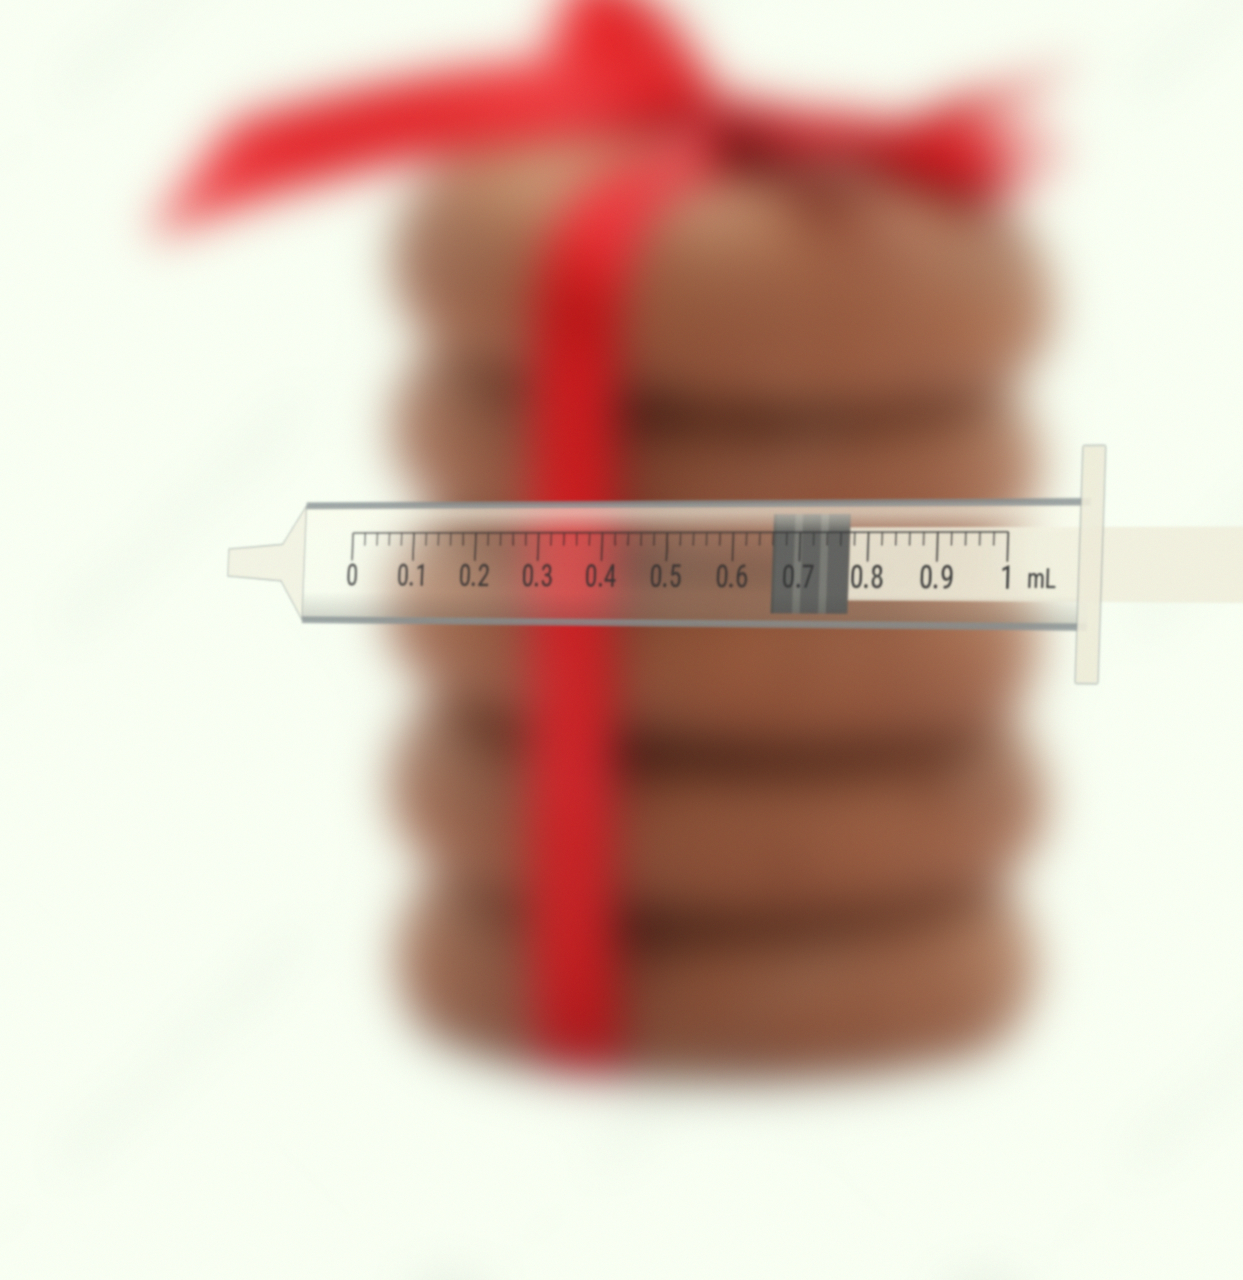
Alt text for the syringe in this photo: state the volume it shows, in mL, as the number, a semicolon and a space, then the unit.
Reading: 0.66; mL
